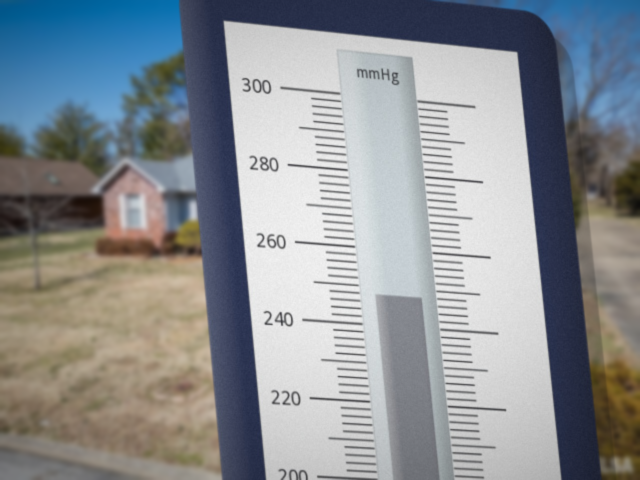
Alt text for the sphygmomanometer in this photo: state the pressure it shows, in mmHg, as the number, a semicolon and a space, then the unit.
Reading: 248; mmHg
